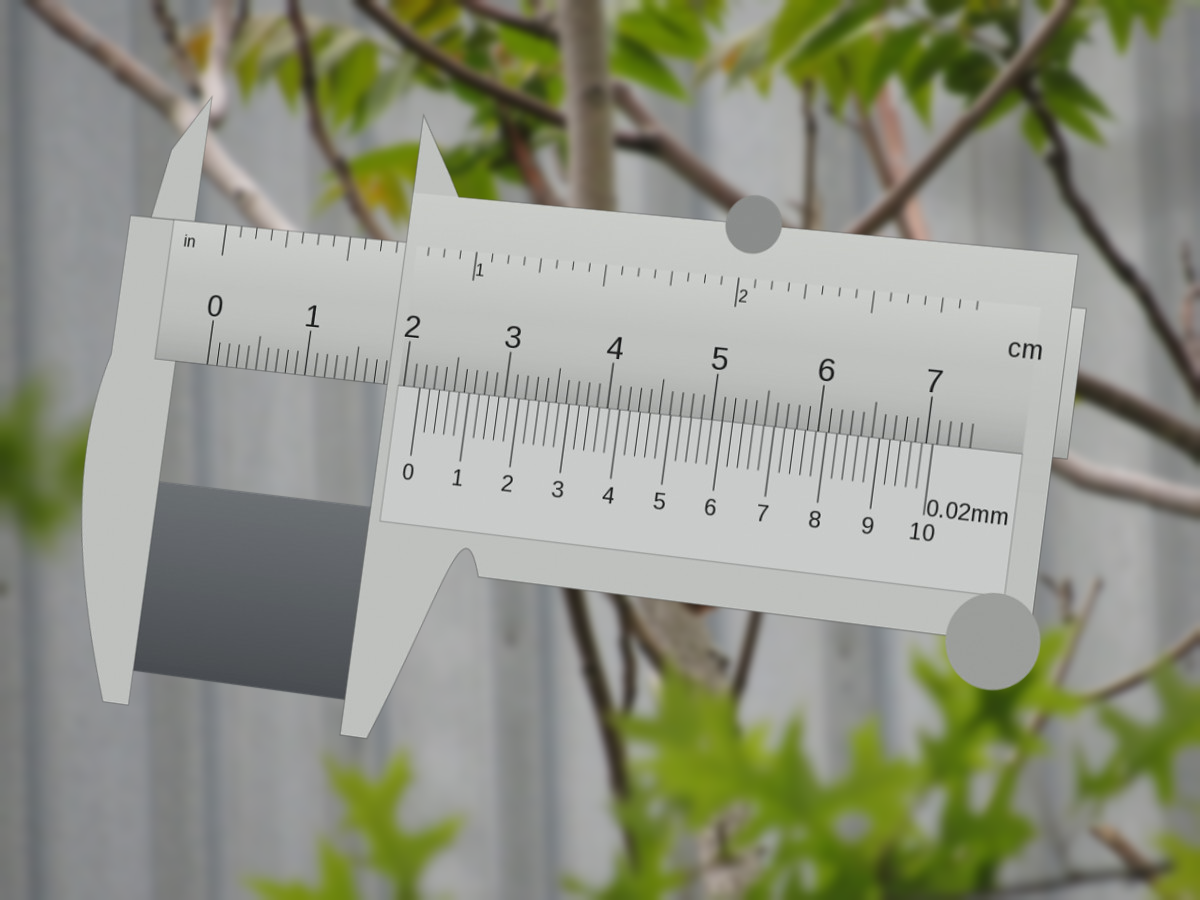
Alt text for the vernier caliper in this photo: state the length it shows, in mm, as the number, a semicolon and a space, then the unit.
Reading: 21.6; mm
